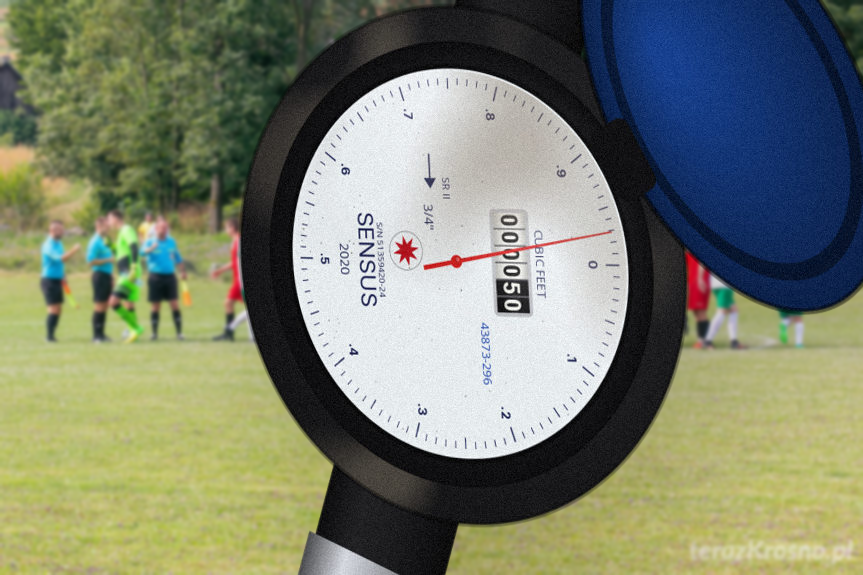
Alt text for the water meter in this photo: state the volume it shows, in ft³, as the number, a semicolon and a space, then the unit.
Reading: 49.97; ft³
